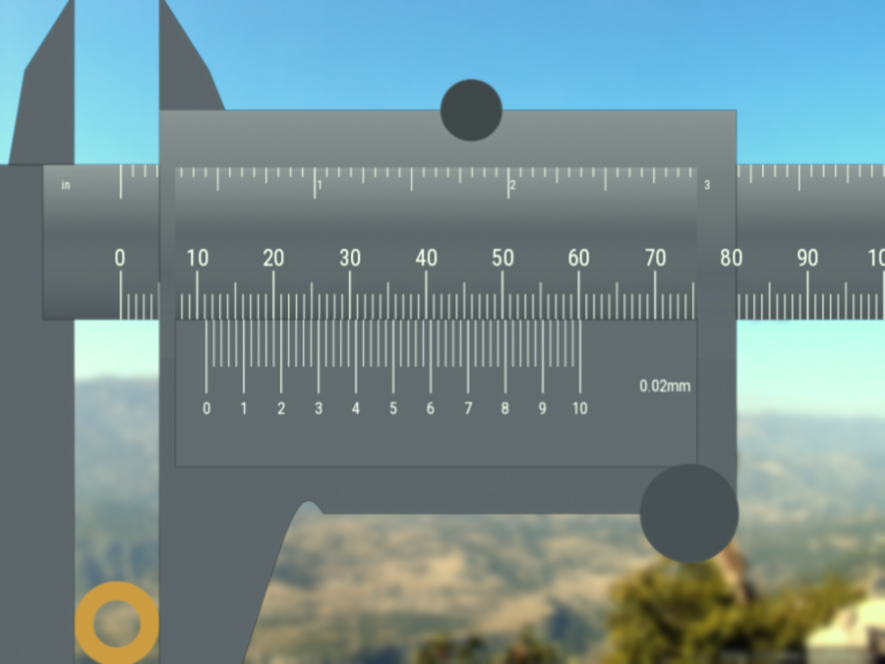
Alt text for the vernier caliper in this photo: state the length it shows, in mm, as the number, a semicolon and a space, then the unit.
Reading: 11.2; mm
